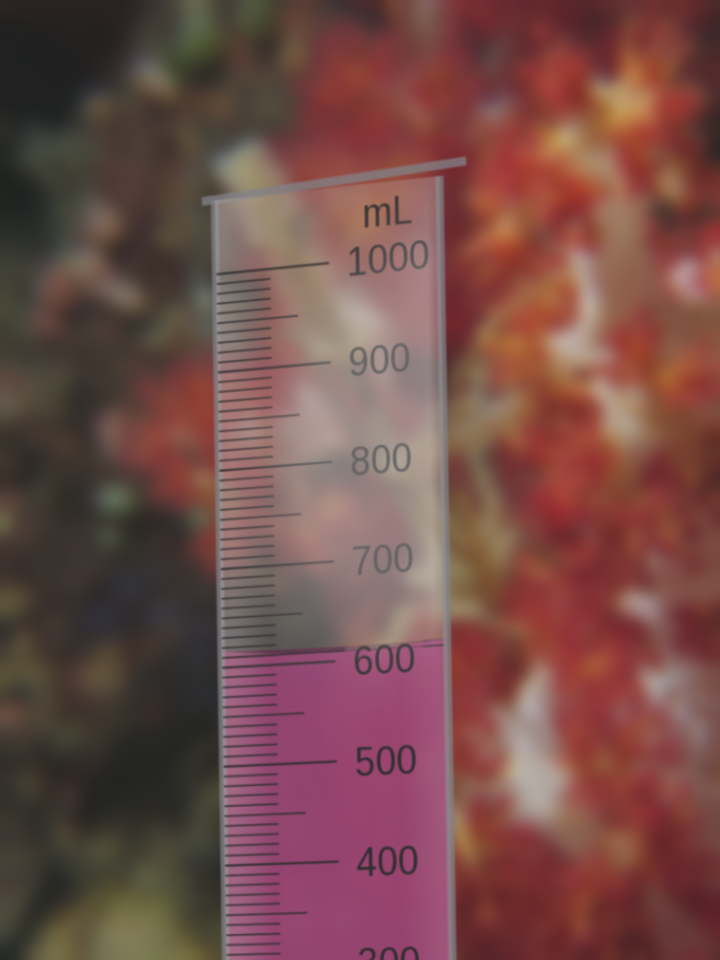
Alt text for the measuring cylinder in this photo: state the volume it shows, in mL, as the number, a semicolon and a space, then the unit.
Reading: 610; mL
